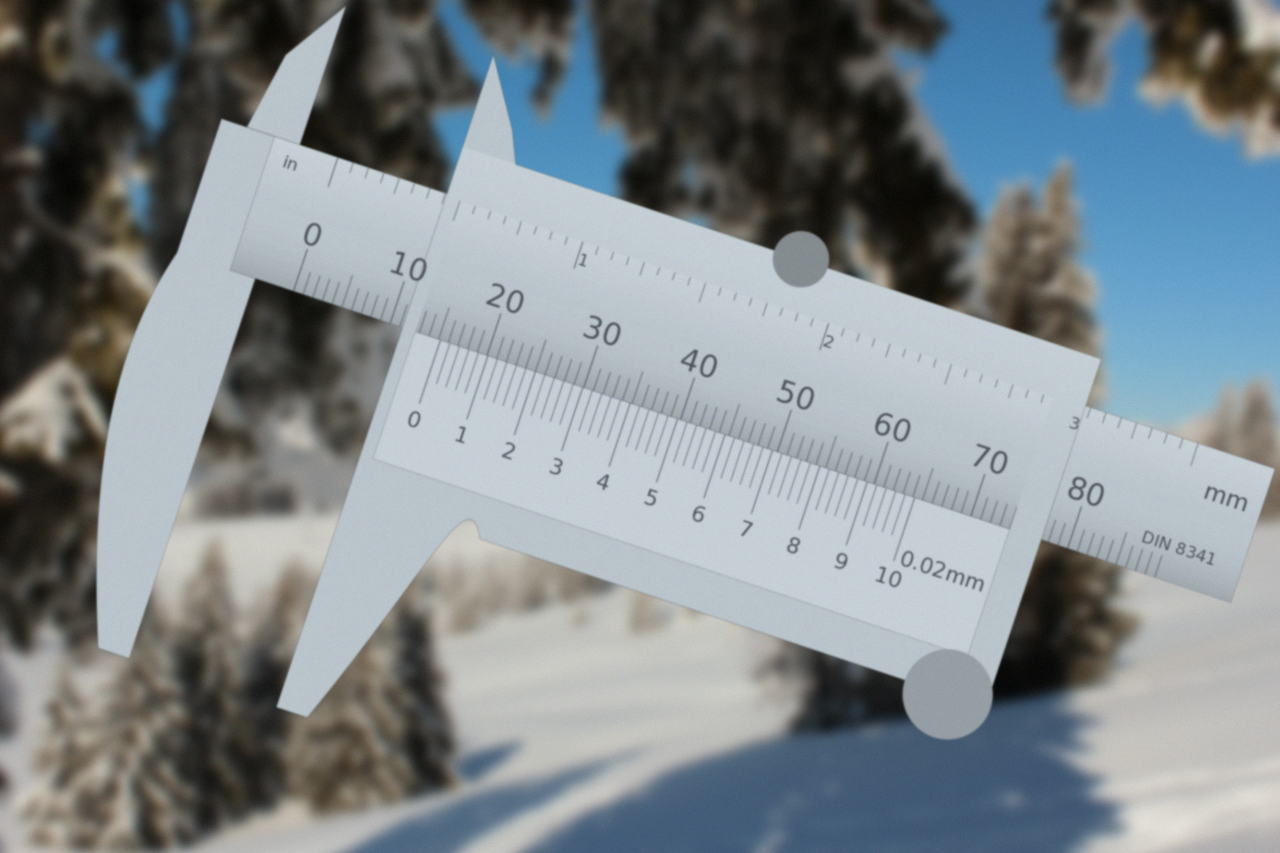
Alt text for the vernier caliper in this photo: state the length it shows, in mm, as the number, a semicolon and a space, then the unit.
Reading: 15.2; mm
